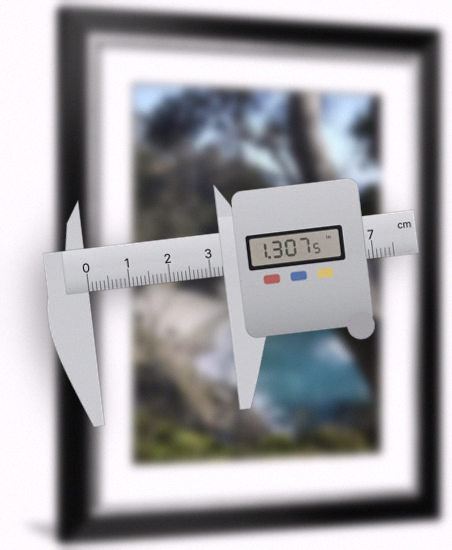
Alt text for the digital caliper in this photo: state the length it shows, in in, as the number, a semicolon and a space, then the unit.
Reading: 1.3075; in
